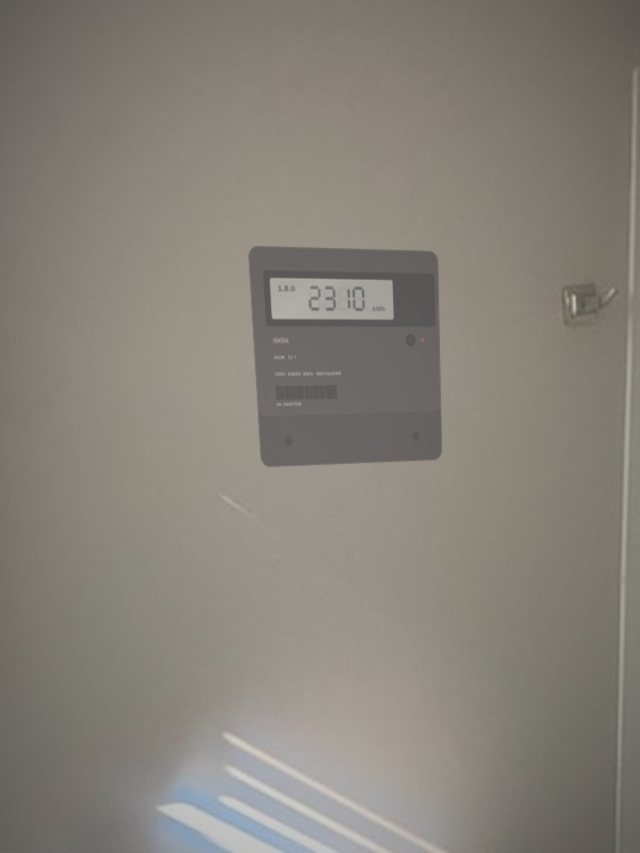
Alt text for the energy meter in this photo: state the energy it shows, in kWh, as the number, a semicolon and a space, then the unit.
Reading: 2310; kWh
